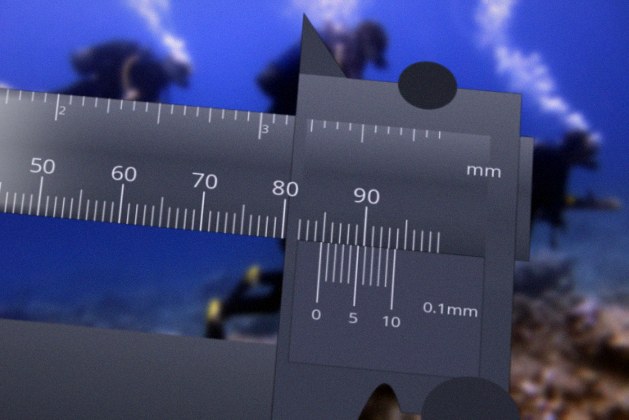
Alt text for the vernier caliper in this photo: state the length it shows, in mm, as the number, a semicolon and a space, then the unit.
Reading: 84.8; mm
